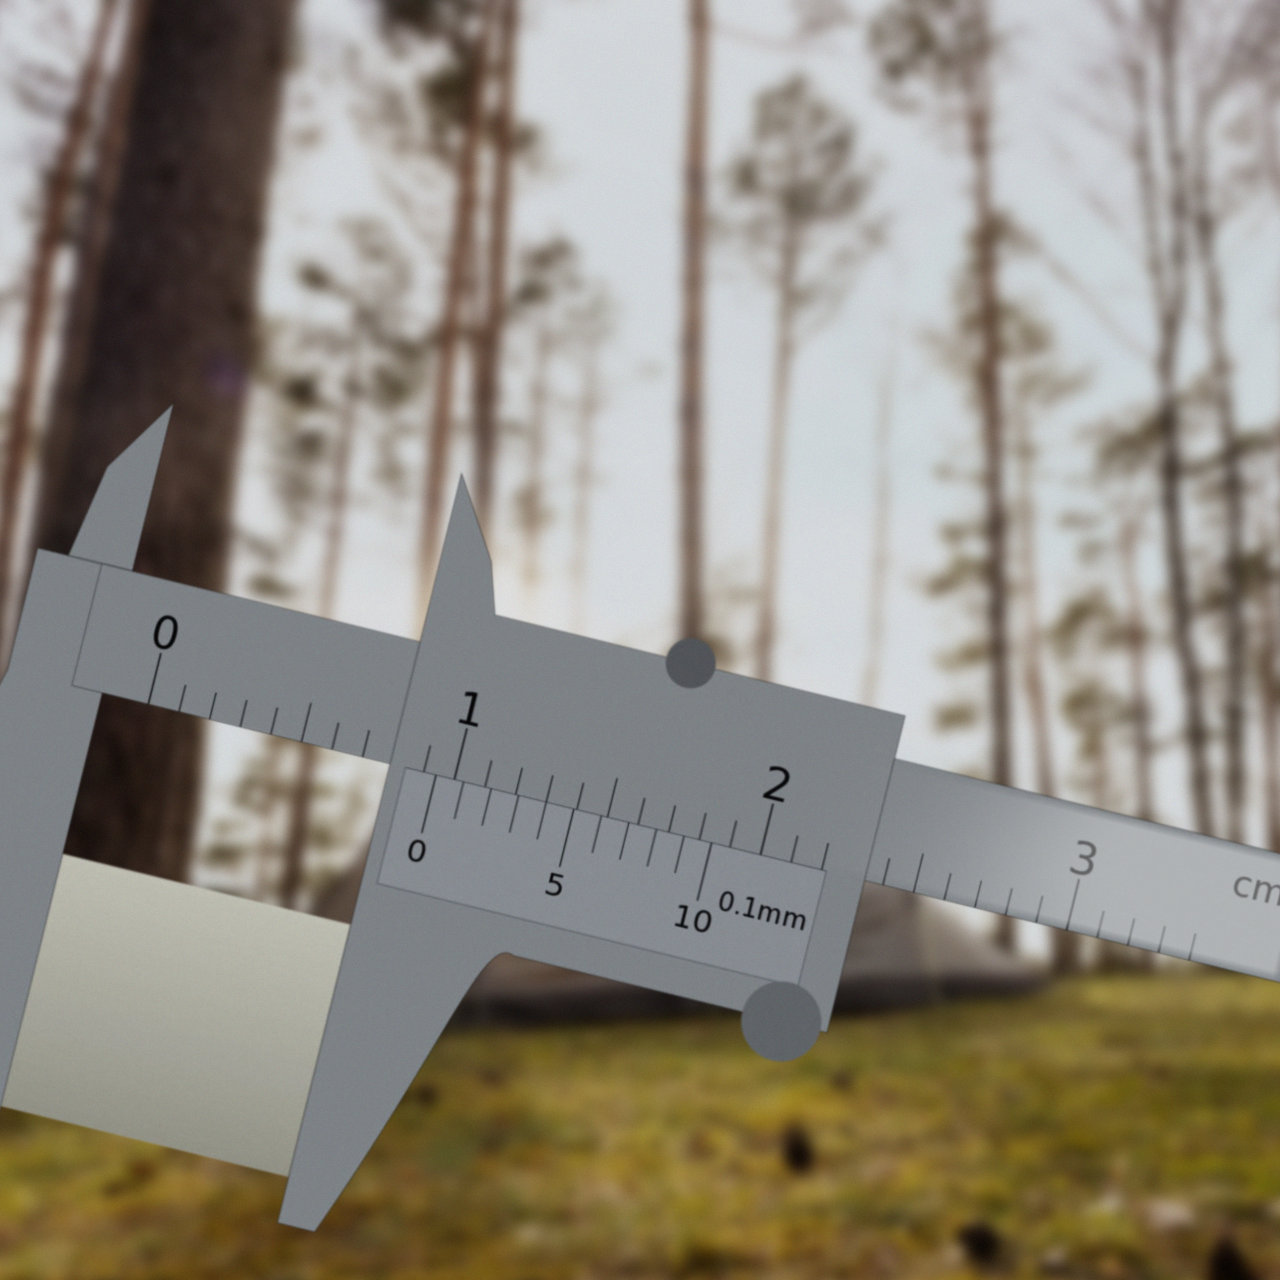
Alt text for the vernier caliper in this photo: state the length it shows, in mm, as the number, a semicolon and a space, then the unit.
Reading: 9.4; mm
